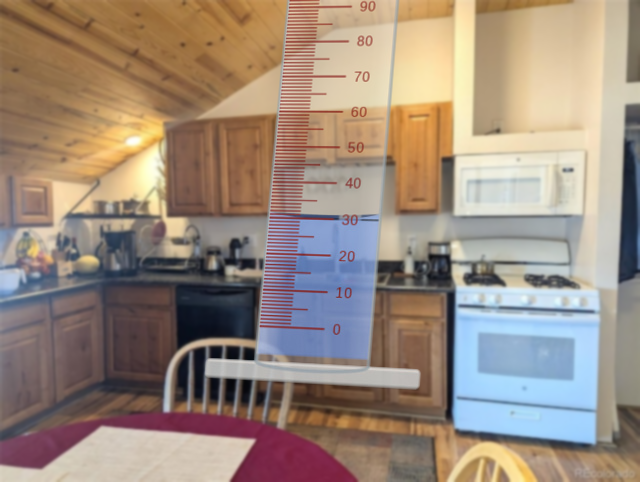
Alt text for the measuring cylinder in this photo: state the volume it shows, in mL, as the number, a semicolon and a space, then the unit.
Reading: 30; mL
